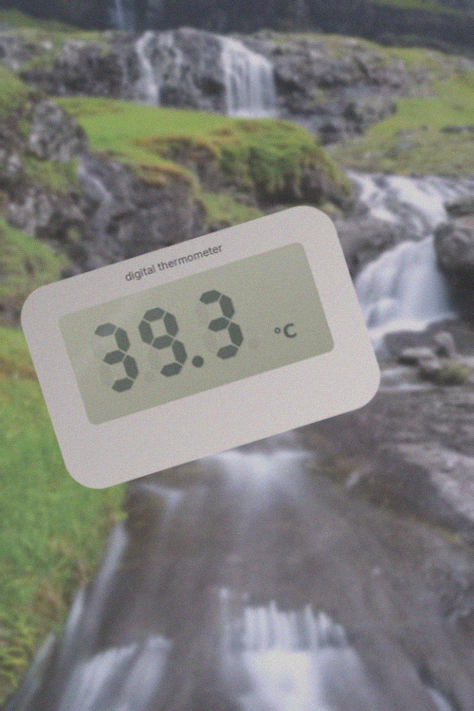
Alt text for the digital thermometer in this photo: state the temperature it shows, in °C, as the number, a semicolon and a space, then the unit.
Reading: 39.3; °C
